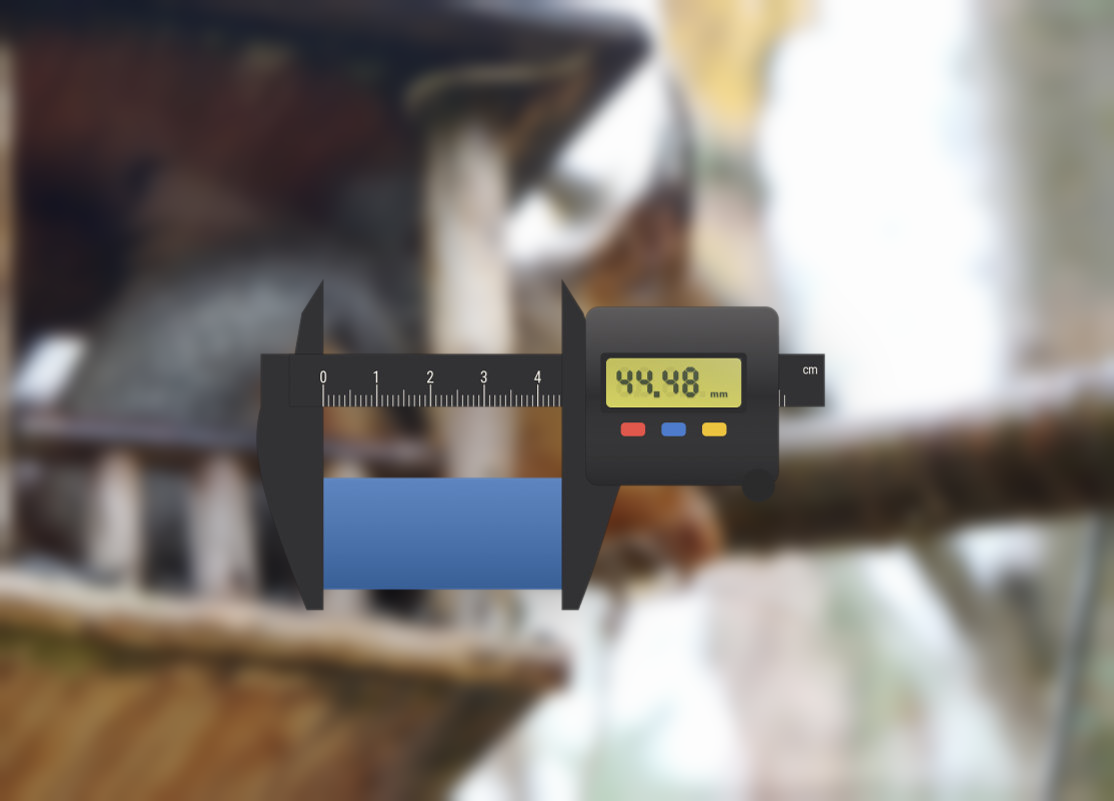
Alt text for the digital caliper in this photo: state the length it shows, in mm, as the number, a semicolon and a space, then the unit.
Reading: 44.48; mm
